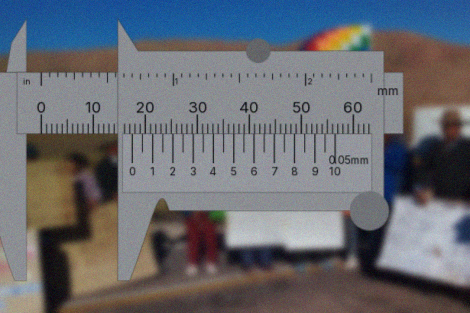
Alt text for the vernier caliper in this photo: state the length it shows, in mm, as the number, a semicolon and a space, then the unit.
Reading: 17.5; mm
